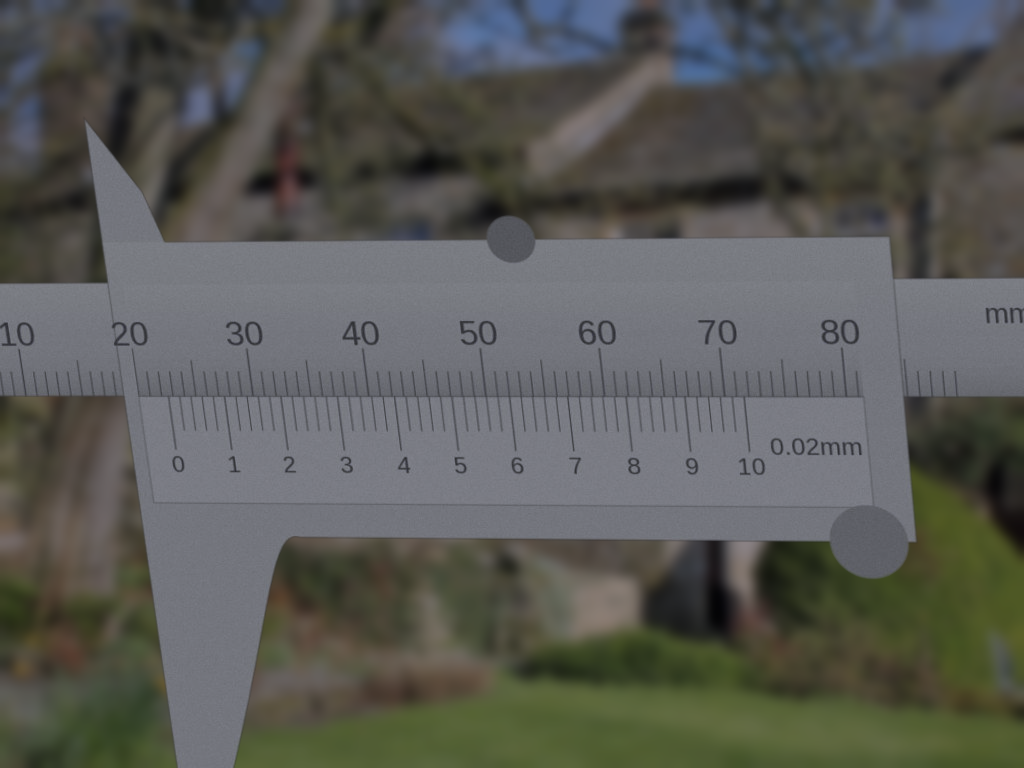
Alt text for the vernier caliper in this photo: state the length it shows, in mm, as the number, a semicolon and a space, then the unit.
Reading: 22.6; mm
